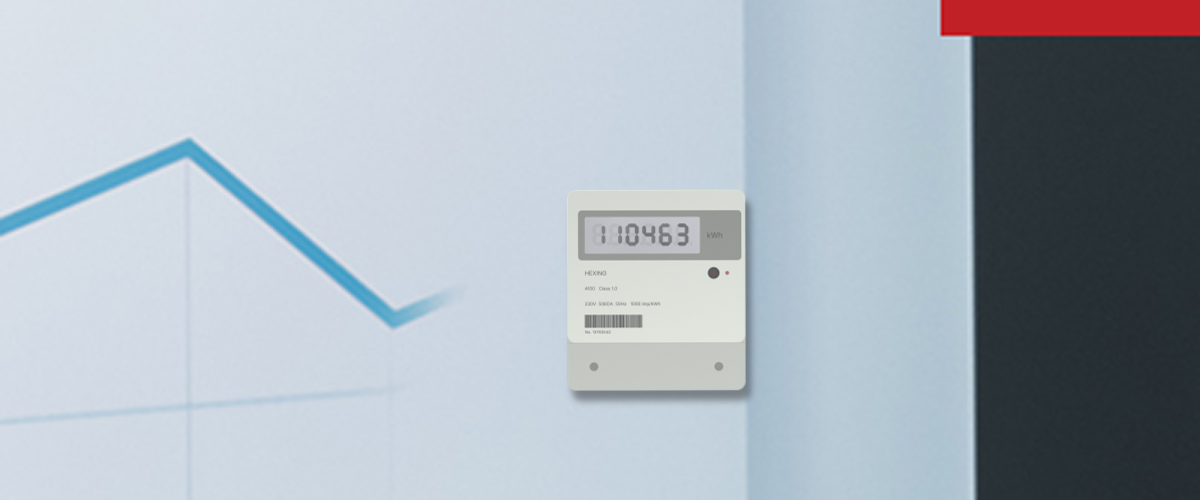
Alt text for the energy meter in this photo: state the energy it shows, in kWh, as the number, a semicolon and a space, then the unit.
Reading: 110463; kWh
